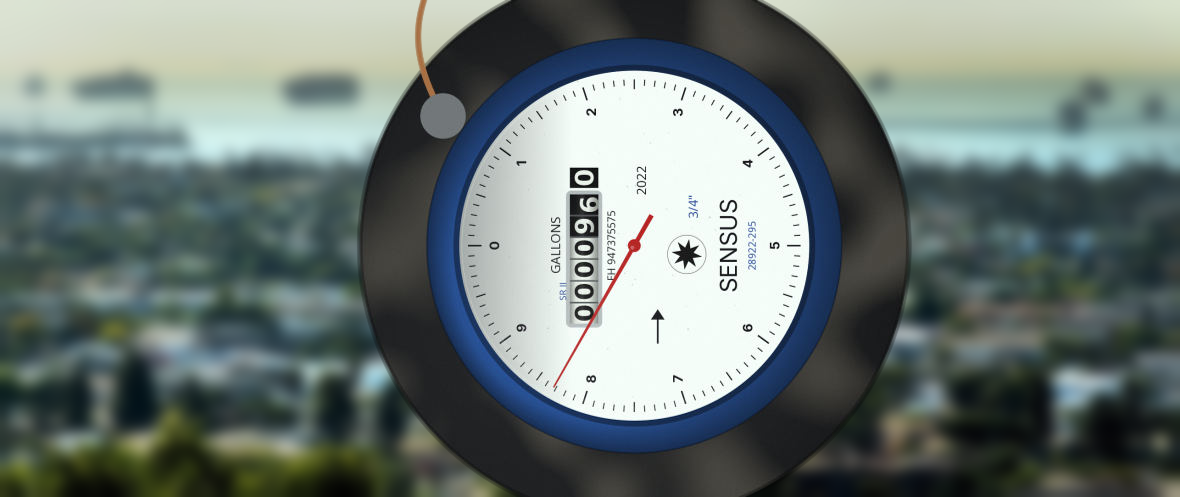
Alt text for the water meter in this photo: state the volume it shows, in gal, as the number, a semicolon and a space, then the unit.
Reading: 958.3; gal
